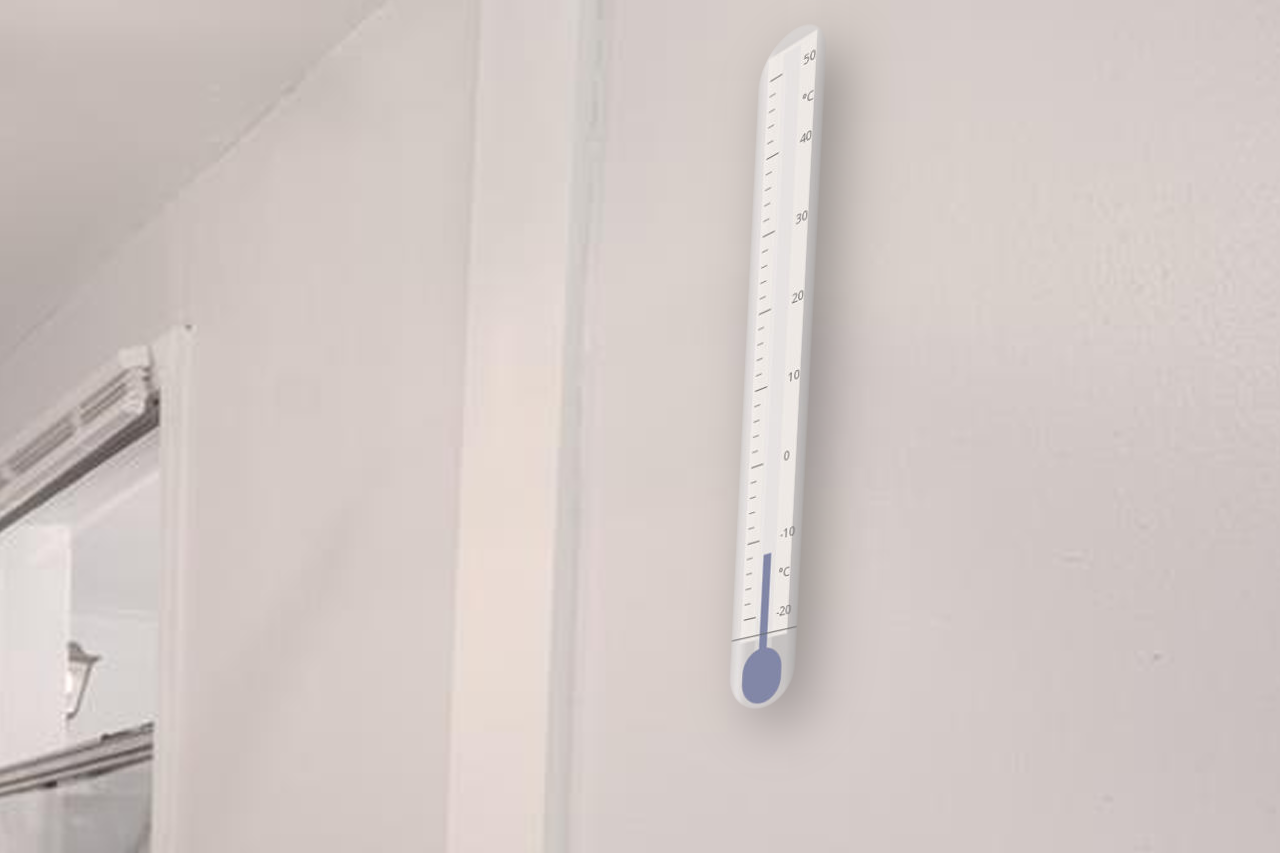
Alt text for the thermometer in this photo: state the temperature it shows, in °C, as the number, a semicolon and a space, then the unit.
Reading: -12; °C
